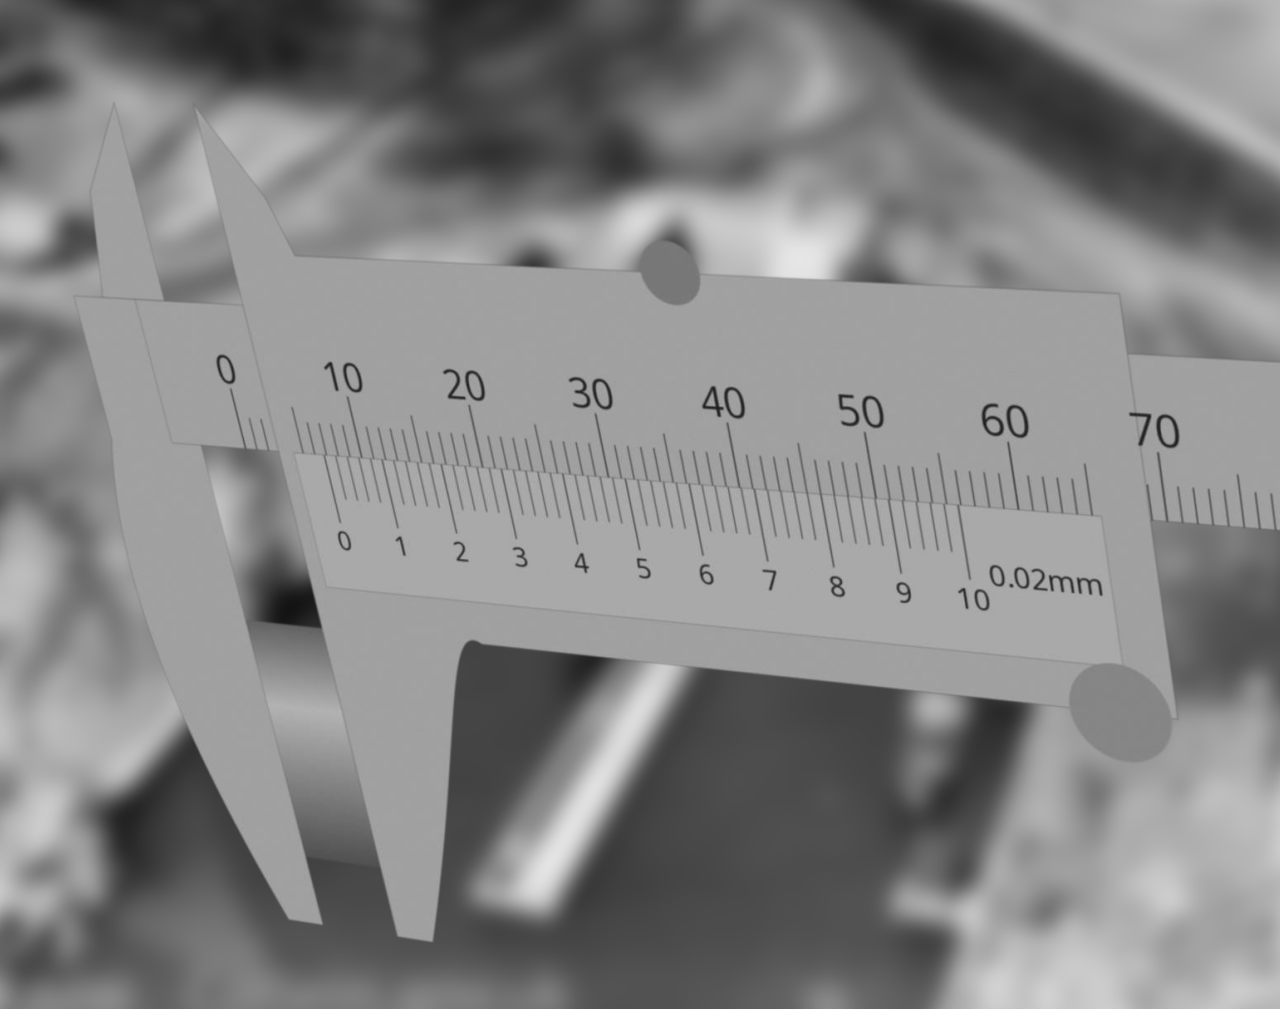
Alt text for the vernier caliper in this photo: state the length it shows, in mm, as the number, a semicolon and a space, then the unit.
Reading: 6.8; mm
